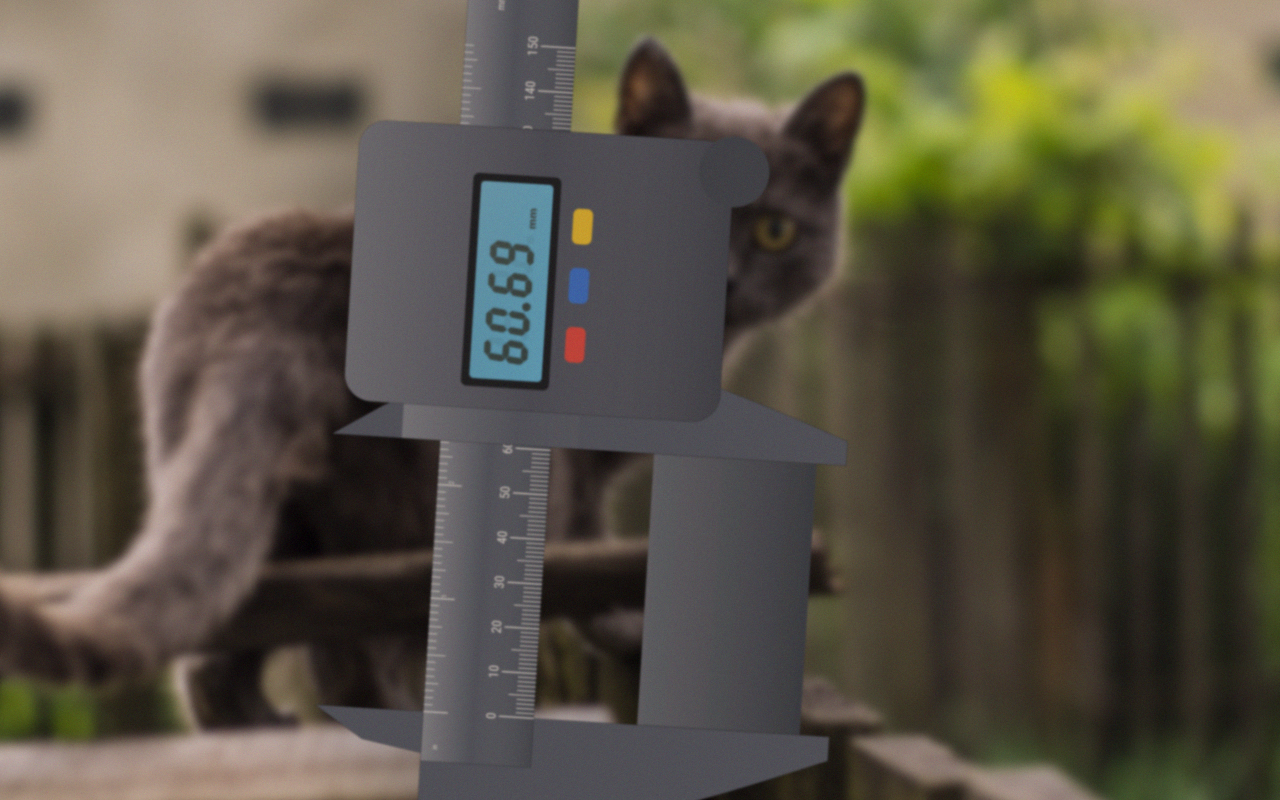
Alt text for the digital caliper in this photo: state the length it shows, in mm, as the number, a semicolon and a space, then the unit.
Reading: 60.69; mm
